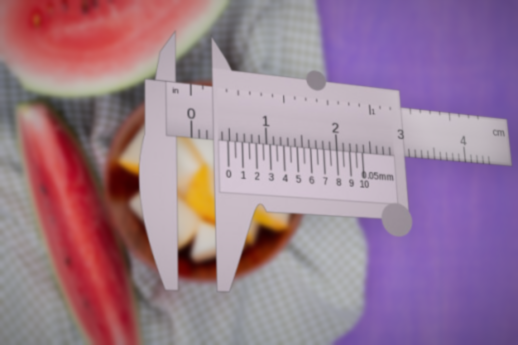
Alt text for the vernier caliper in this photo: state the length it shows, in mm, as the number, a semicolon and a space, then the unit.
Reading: 4.8; mm
